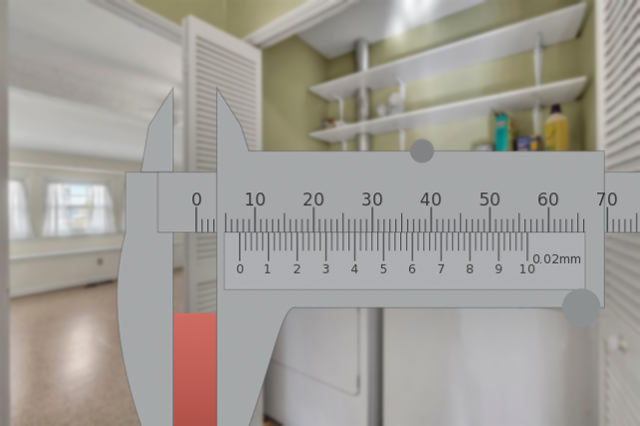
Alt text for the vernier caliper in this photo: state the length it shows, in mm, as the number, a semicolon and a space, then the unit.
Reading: 7.4; mm
